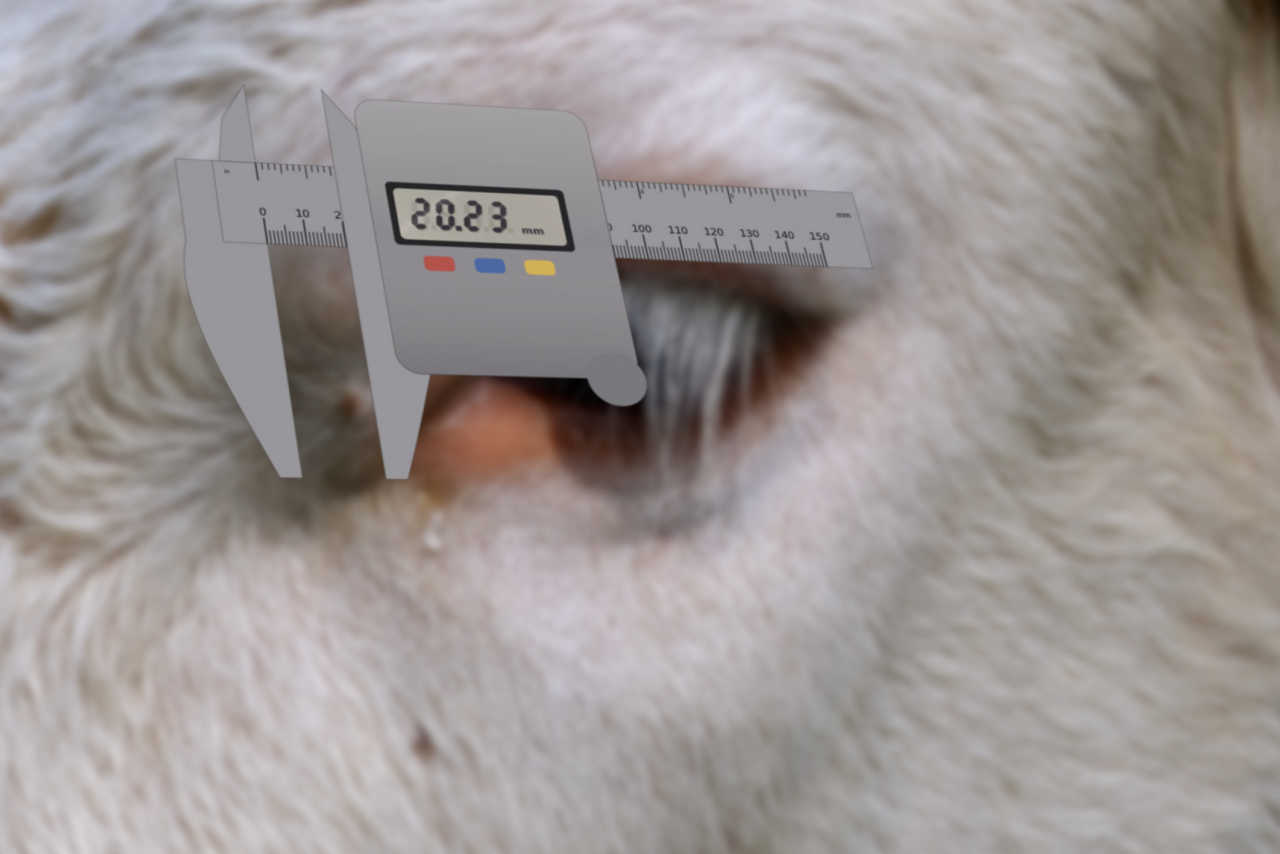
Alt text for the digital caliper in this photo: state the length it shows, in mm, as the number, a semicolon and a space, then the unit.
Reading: 20.23; mm
